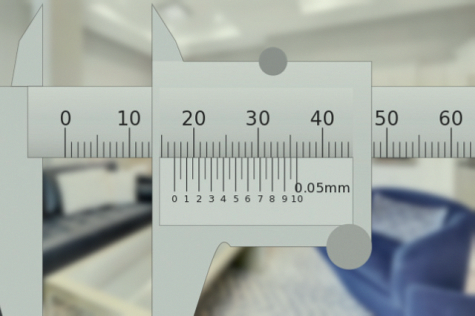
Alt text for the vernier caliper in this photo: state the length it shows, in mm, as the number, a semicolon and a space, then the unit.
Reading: 17.0; mm
